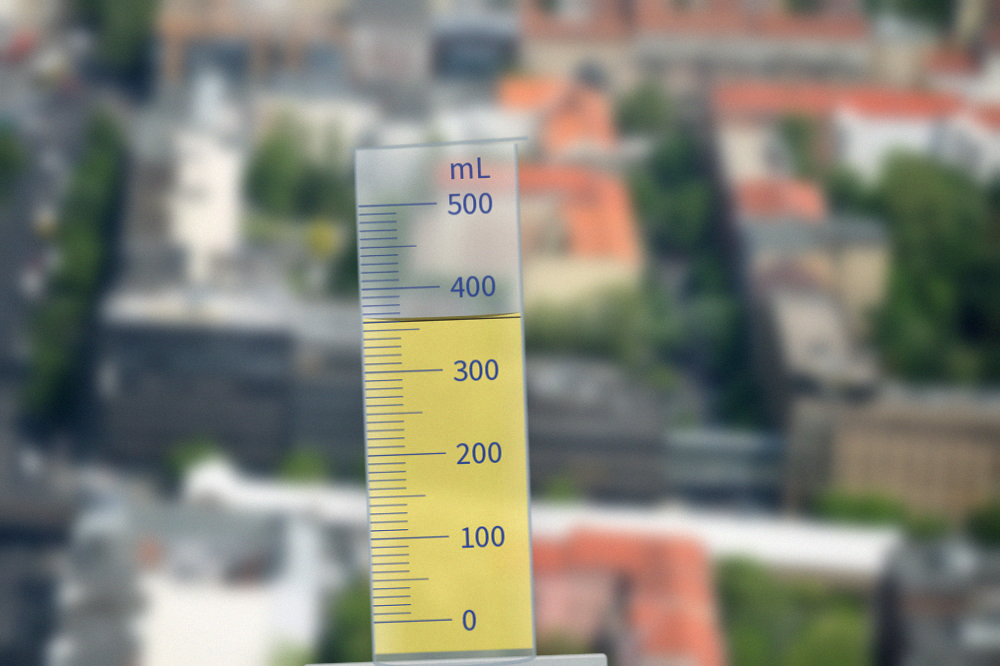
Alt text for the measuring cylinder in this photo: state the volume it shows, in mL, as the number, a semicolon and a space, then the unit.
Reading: 360; mL
